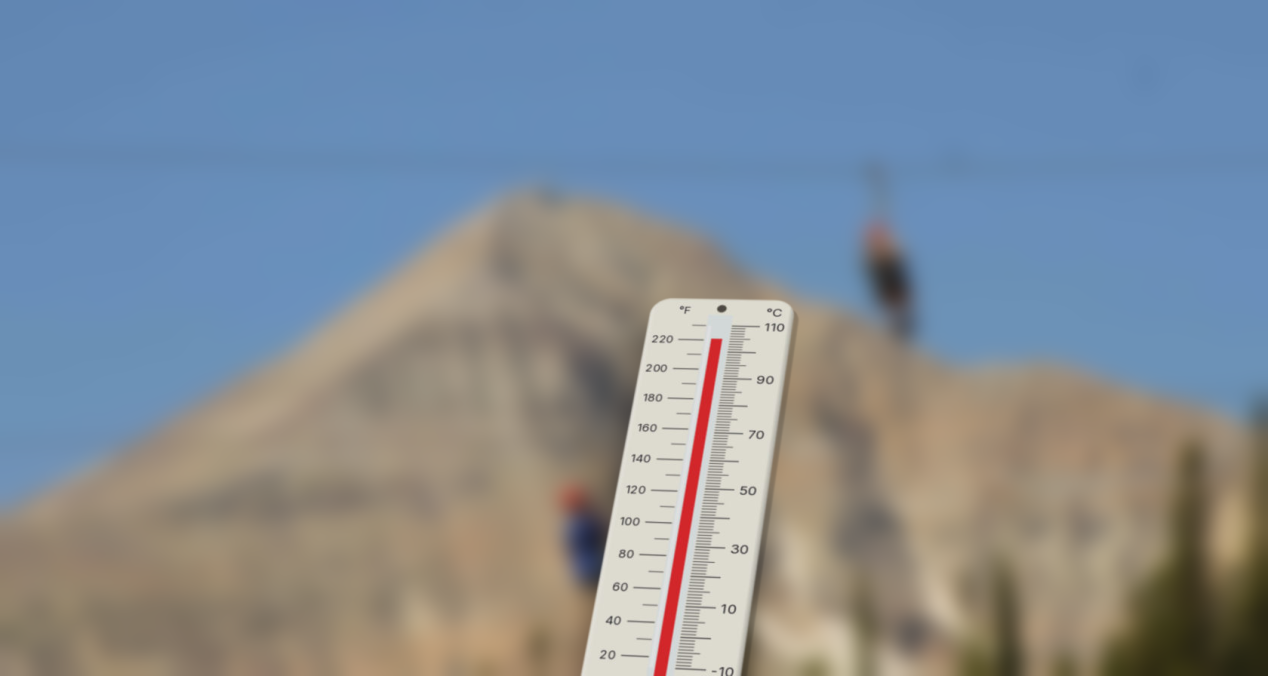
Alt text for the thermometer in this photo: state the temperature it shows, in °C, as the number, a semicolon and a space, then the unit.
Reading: 105; °C
